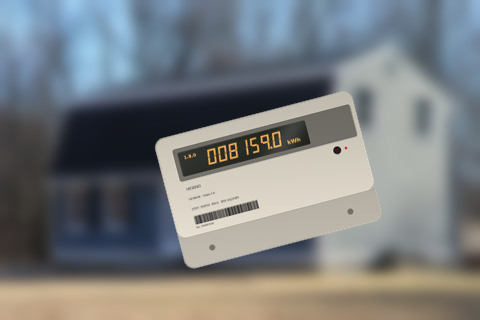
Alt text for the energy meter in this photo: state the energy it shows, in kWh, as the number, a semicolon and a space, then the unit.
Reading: 8159.0; kWh
